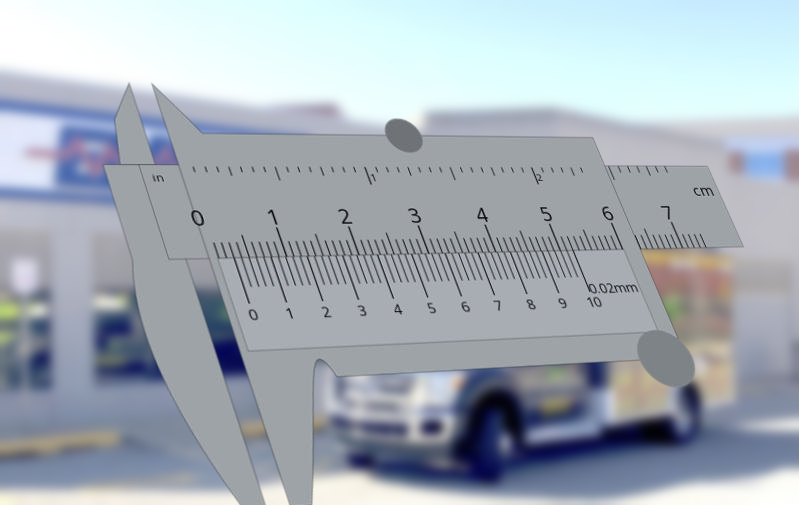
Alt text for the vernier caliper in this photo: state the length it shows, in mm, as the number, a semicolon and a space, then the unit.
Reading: 3.0; mm
